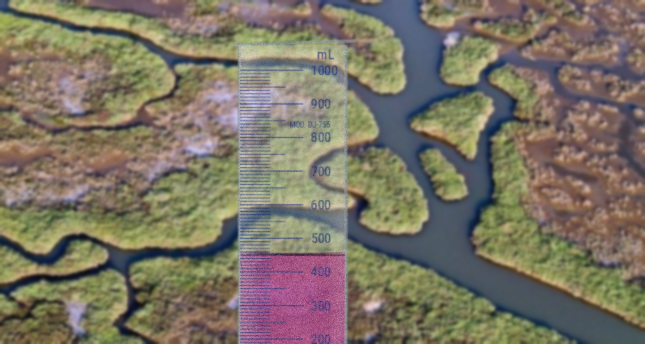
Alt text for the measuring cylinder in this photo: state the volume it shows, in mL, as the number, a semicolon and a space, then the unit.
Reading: 450; mL
